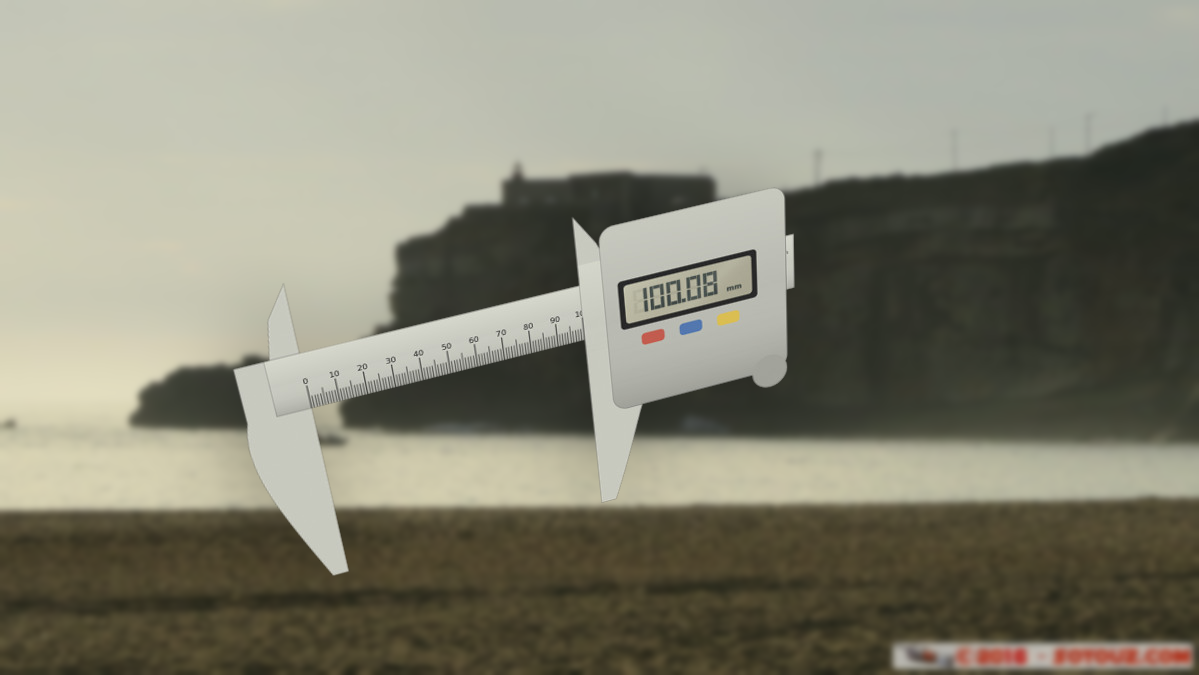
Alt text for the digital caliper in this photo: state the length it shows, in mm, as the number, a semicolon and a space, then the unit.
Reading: 100.08; mm
